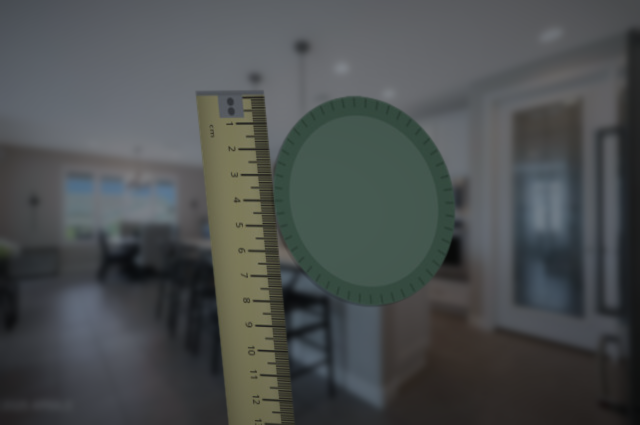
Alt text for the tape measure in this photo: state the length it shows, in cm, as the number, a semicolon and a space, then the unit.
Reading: 8; cm
